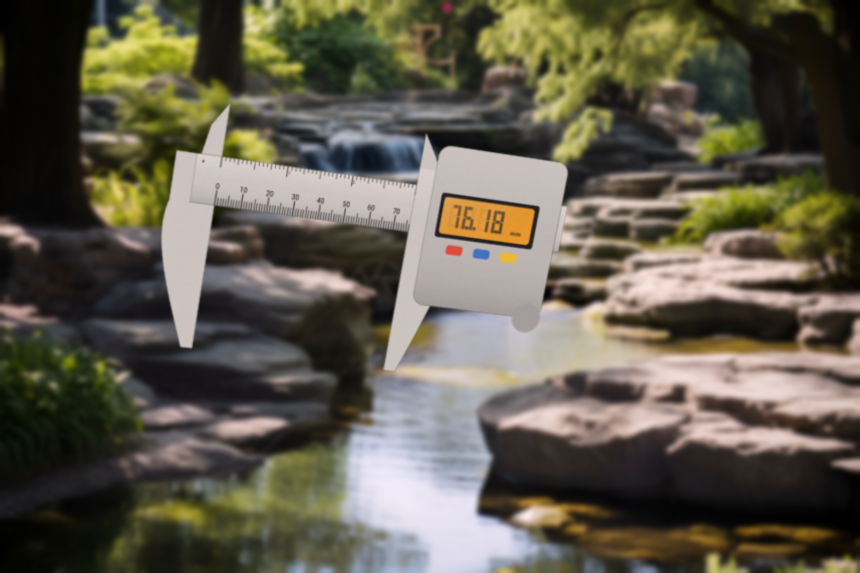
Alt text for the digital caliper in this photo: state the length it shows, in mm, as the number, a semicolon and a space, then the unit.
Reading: 76.18; mm
